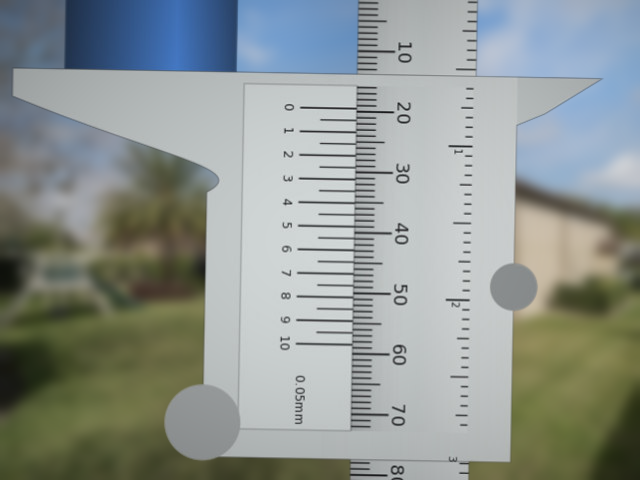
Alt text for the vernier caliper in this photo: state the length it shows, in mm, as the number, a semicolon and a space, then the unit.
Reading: 19.5; mm
